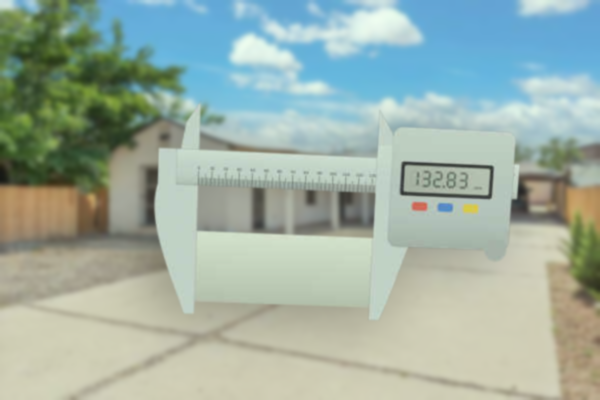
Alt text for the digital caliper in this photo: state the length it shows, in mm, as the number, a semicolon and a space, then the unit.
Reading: 132.83; mm
